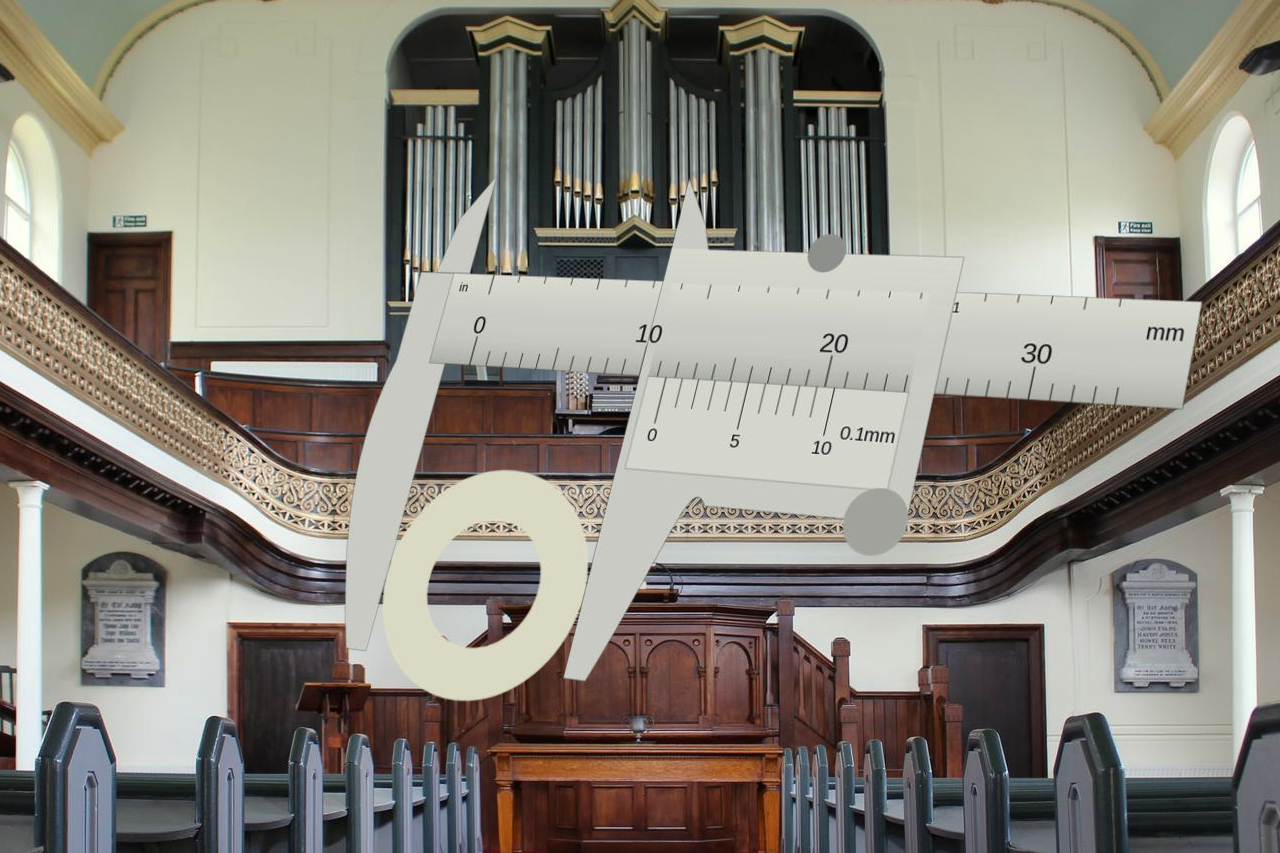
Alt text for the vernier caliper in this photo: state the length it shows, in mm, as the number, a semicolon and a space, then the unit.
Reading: 11.5; mm
